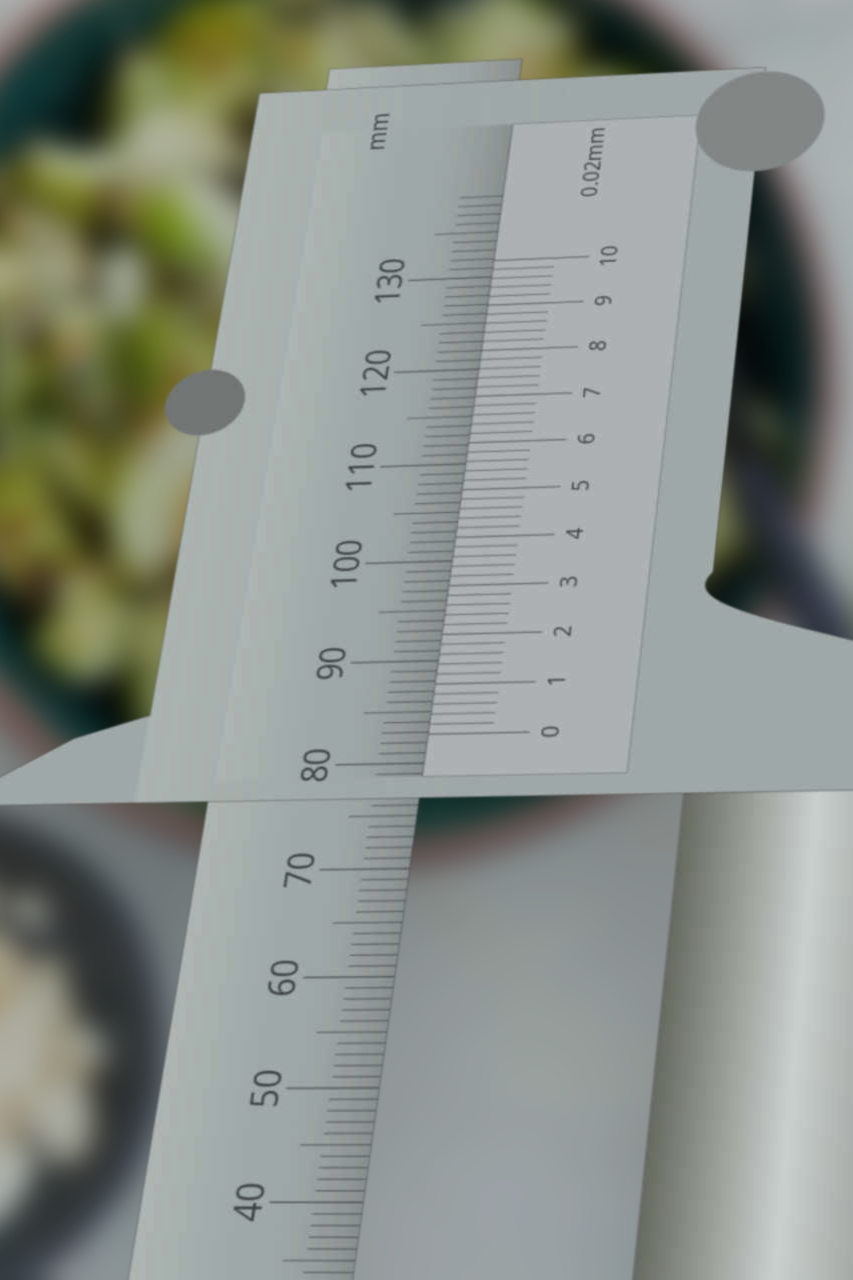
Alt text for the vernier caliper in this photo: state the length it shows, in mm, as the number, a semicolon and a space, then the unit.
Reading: 82.8; mm
